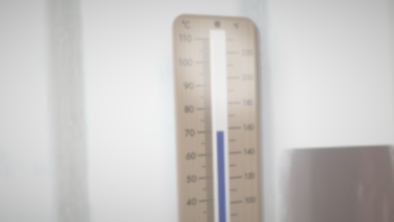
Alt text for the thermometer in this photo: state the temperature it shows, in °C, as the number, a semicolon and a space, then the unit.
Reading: 70; °C
